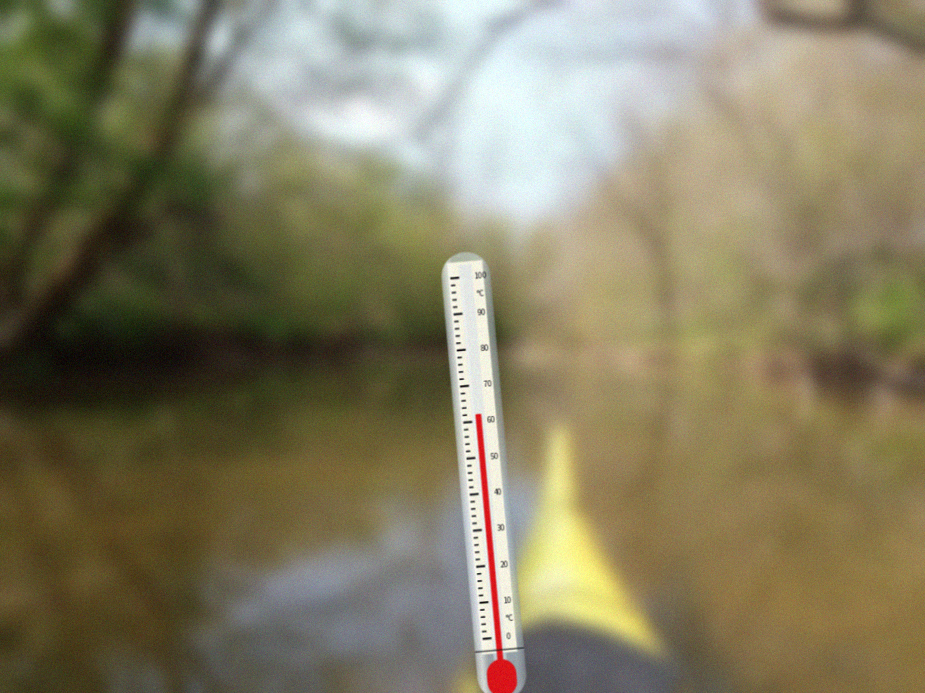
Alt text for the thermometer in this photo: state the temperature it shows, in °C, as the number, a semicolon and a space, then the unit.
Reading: 62; °C
